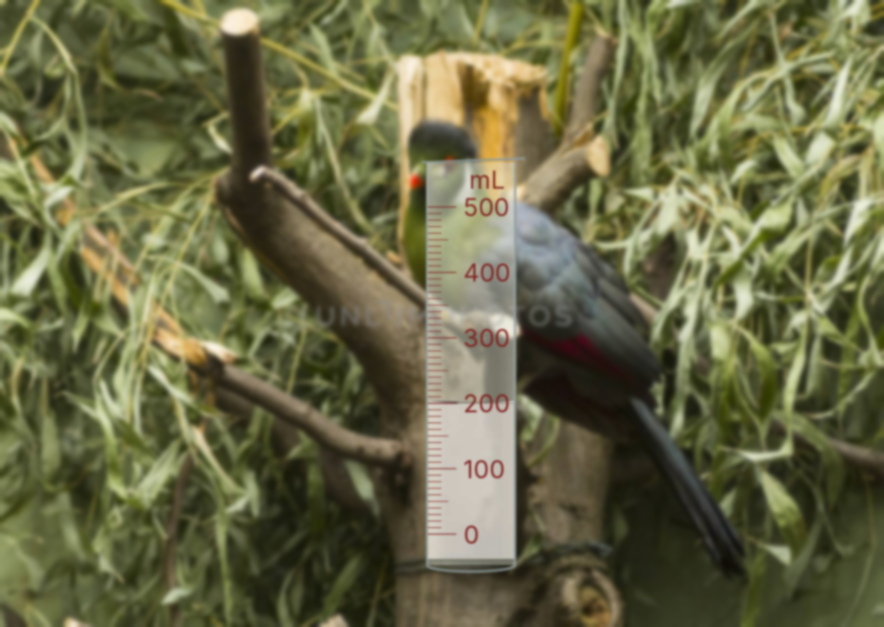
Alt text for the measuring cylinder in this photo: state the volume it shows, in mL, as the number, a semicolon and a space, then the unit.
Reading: 200; mL
